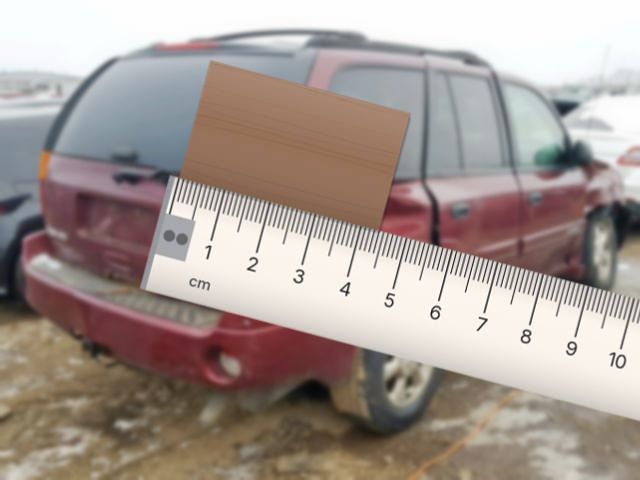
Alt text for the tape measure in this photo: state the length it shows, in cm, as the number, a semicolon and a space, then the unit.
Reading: 4.4; cm
